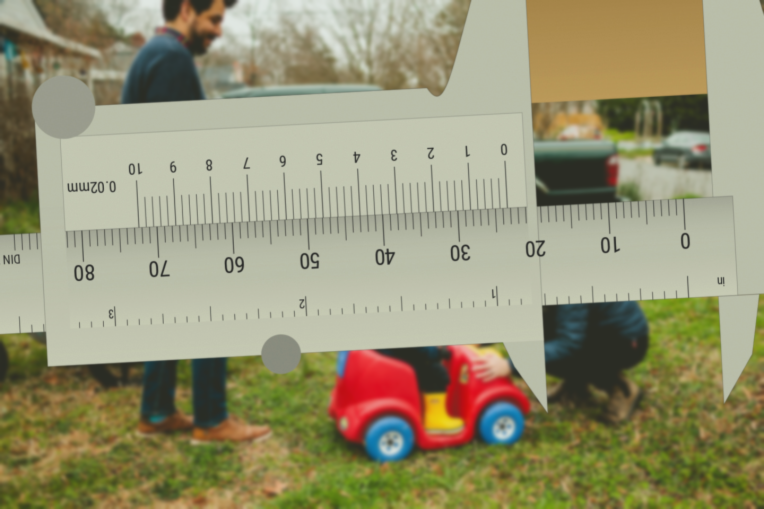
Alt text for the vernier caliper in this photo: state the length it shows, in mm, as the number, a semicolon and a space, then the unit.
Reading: 23.4; mm
